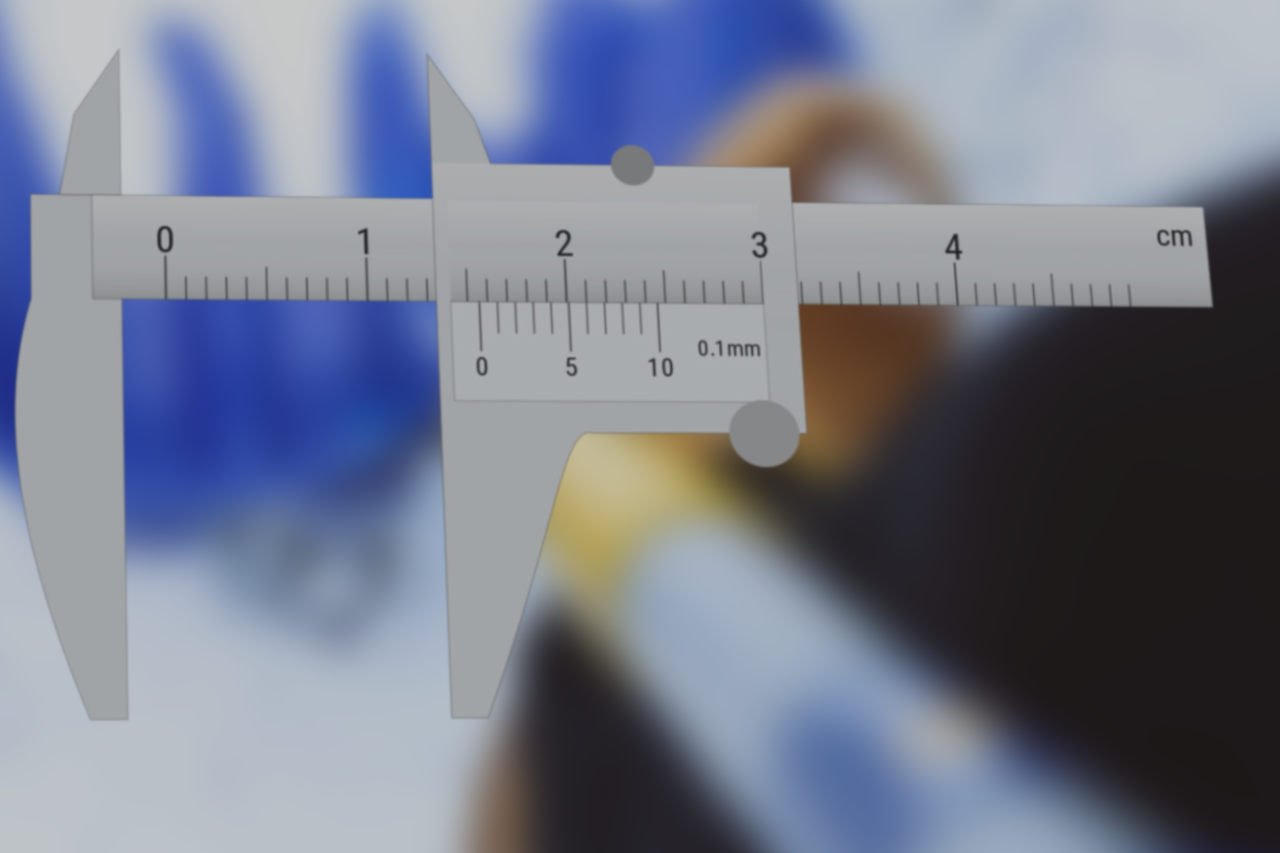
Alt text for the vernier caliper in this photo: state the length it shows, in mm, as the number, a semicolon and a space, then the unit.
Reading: 15.6; mm
